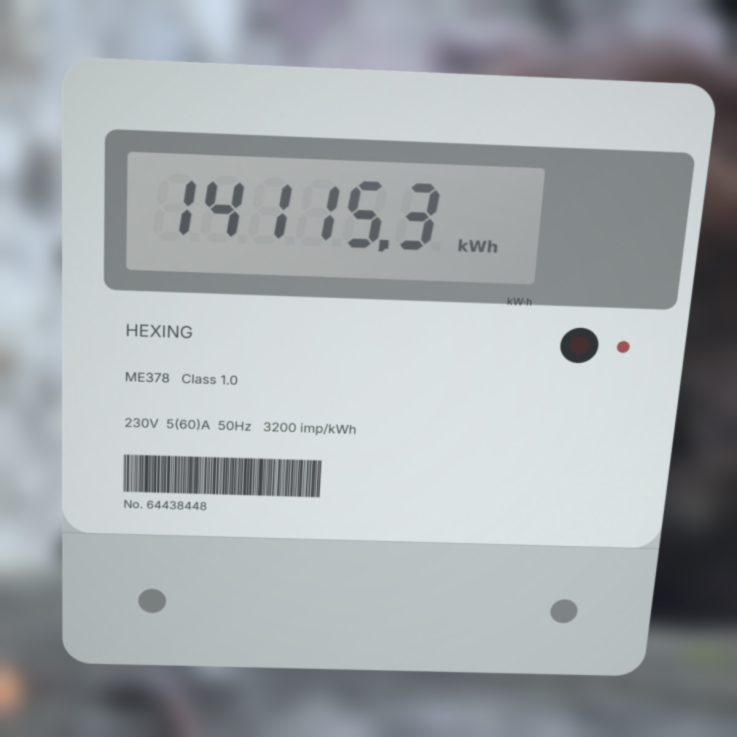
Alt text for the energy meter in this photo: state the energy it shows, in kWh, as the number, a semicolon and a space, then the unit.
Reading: 14115.3; kWh
